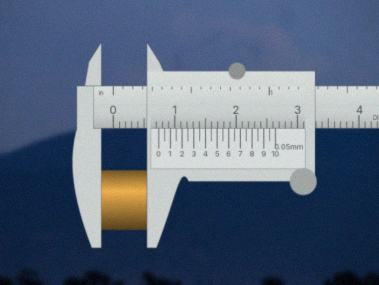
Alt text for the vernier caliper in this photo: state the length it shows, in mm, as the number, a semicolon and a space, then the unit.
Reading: 7.4; mm
